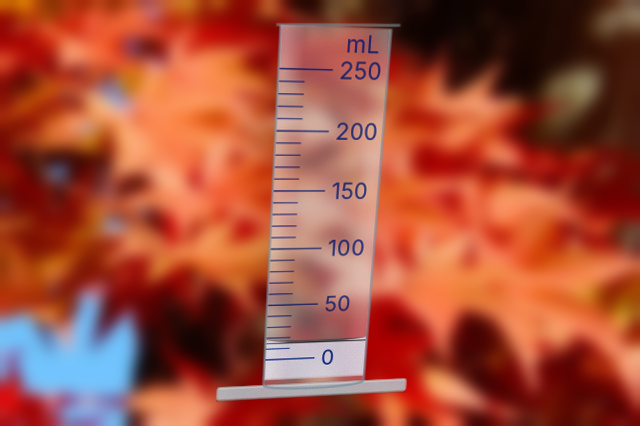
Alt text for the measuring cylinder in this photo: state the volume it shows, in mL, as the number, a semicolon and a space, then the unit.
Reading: 15; mL
